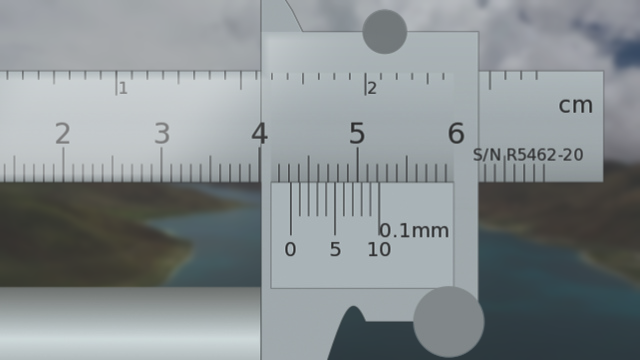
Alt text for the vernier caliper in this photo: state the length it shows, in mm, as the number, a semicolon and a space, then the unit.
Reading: 43.2; mm
